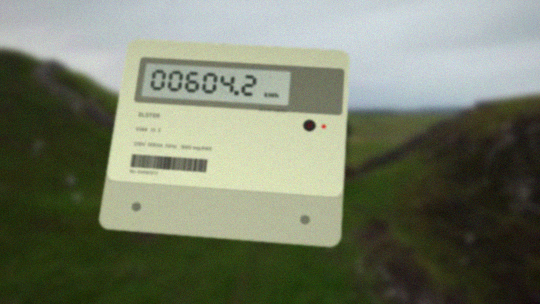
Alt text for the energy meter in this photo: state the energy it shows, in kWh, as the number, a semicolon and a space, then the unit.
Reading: 604.2; kWh
